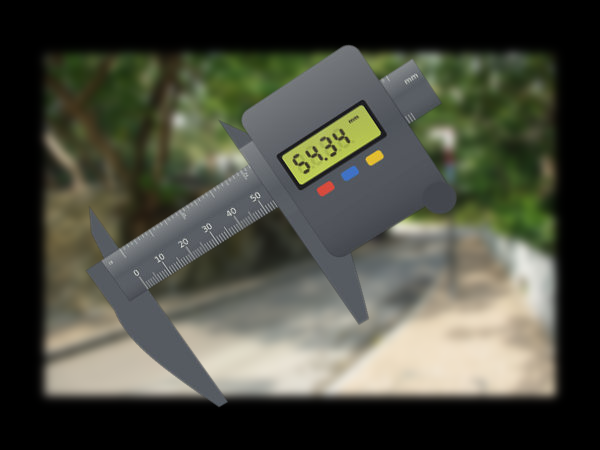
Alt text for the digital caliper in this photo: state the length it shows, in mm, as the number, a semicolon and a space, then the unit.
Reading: 54.34; mm
